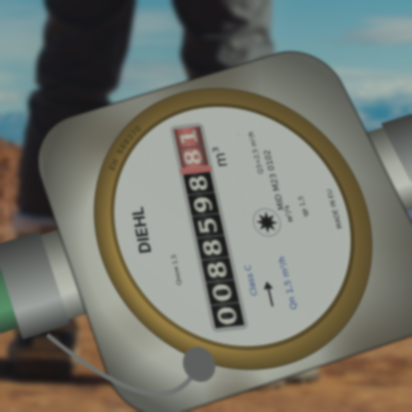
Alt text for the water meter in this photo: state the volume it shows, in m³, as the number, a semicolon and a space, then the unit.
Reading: 88598.81; m³
